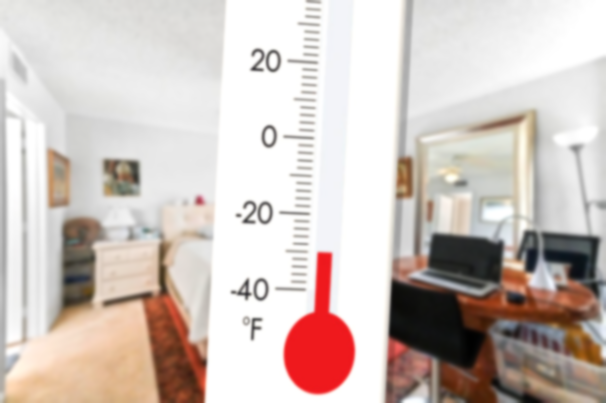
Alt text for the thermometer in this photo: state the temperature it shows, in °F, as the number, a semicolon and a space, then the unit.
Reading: -30; °F
